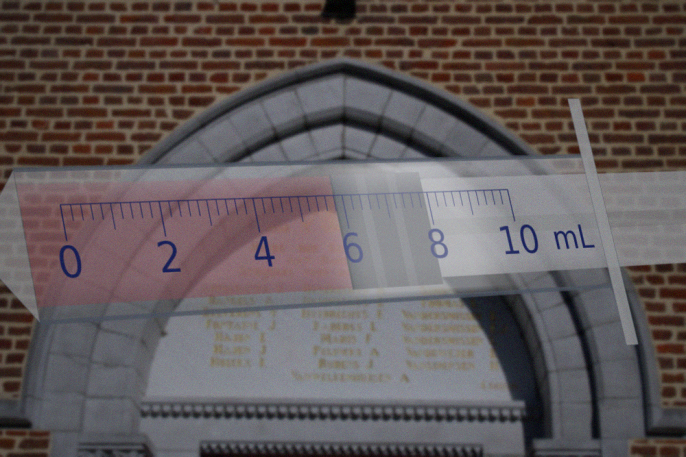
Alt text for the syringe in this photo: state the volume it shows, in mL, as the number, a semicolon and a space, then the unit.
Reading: 5.8; mL
